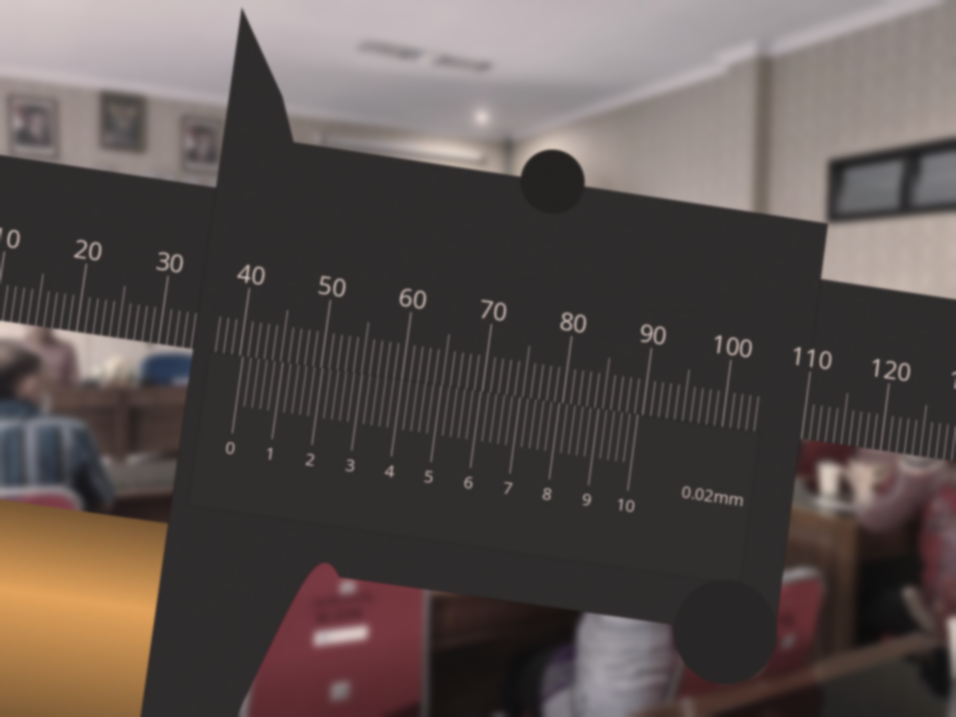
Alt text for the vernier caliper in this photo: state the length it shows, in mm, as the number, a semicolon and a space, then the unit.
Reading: 40.4; mm
